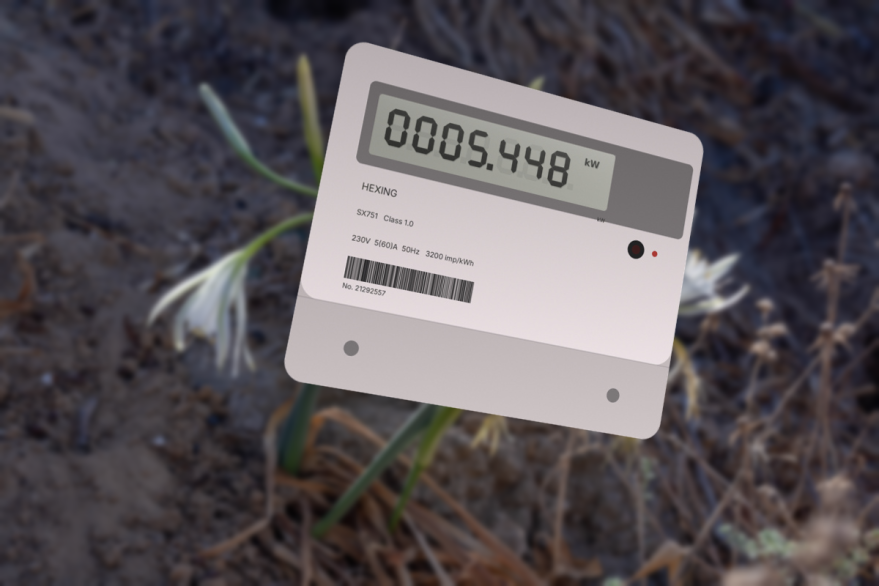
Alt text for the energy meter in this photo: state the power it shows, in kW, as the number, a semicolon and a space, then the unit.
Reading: 5.448; kW
